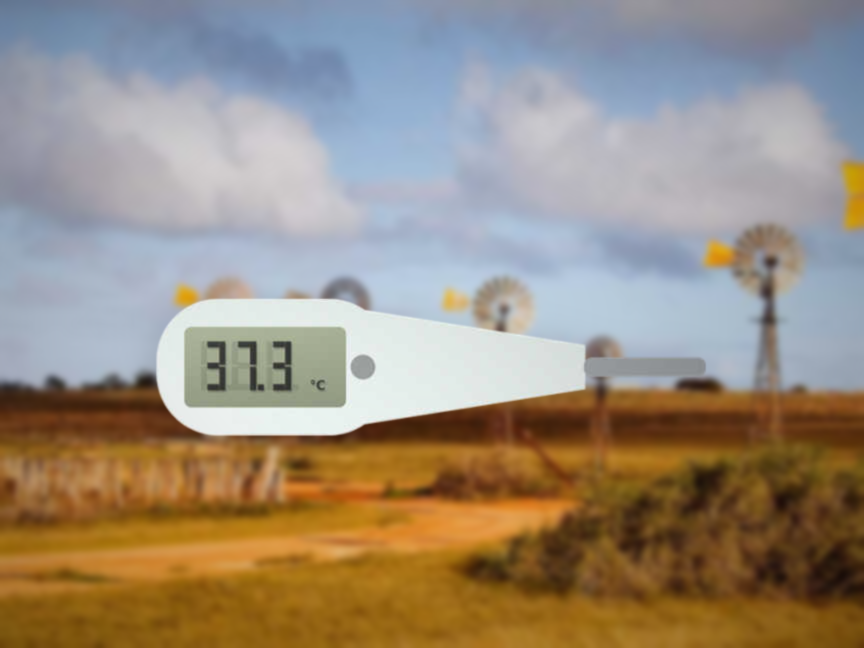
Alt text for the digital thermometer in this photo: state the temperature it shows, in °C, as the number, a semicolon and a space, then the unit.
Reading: 37.3; °C
